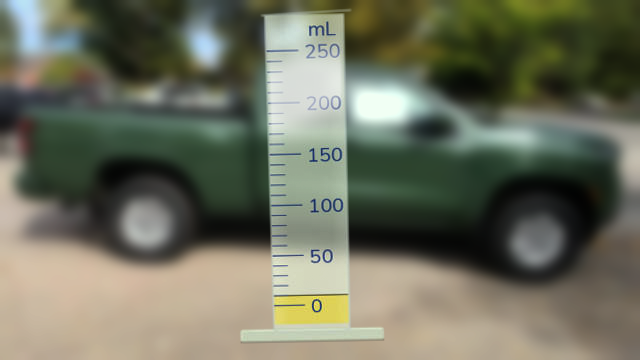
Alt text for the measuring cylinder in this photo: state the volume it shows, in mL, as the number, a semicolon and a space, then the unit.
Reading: 10; mL
